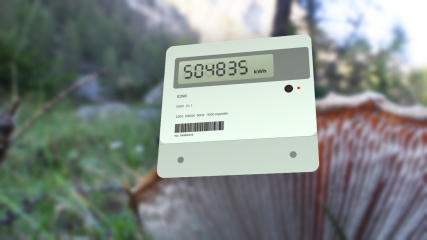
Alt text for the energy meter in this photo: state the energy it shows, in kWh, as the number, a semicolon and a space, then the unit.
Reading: 504835; kWh
